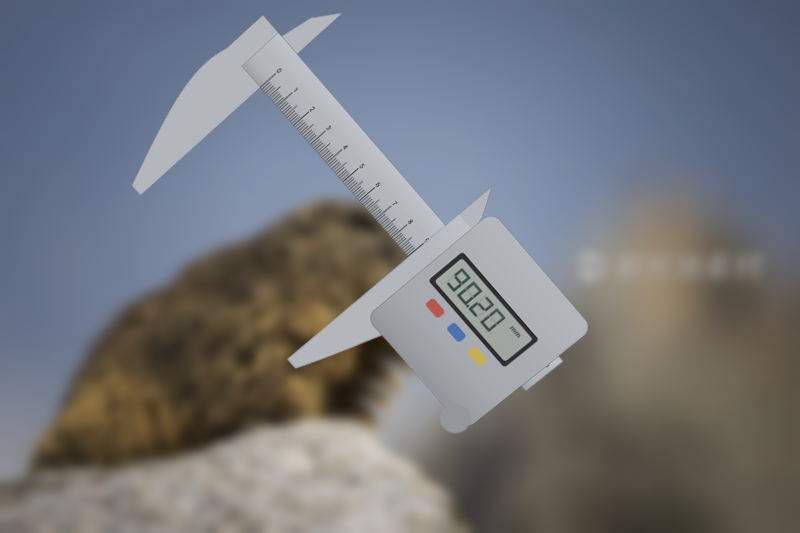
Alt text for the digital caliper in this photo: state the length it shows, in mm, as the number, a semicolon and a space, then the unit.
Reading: 90.20; mm
